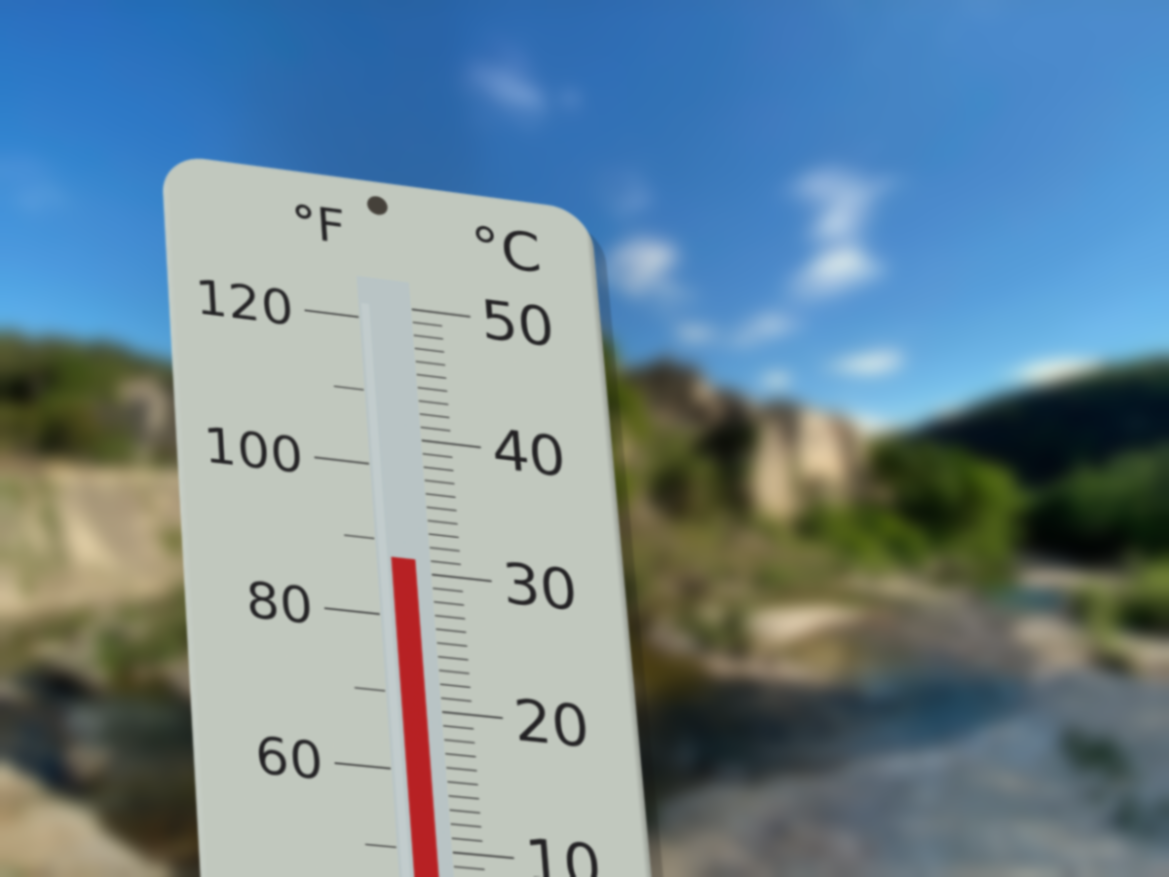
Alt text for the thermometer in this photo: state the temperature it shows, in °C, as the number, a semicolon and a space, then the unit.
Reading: 31; °C
